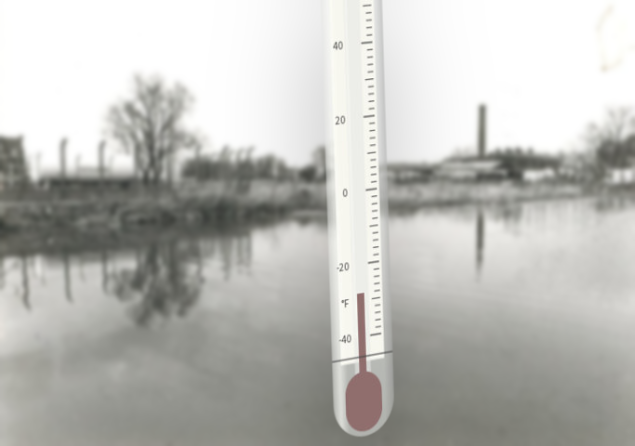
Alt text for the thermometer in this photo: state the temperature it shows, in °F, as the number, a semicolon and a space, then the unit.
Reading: -28; °F
